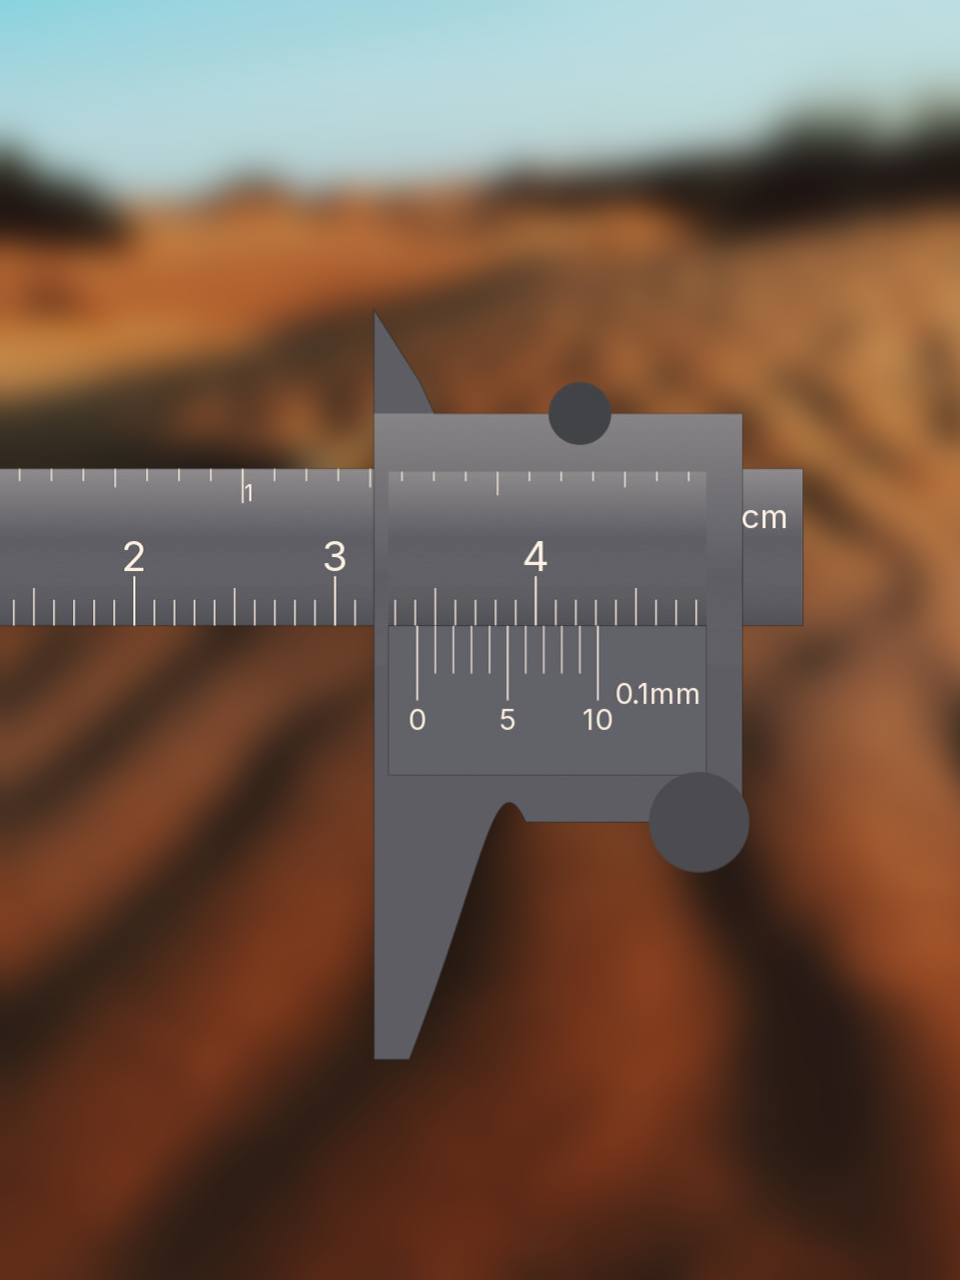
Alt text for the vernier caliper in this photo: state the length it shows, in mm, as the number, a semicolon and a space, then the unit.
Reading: 34.1; mm
